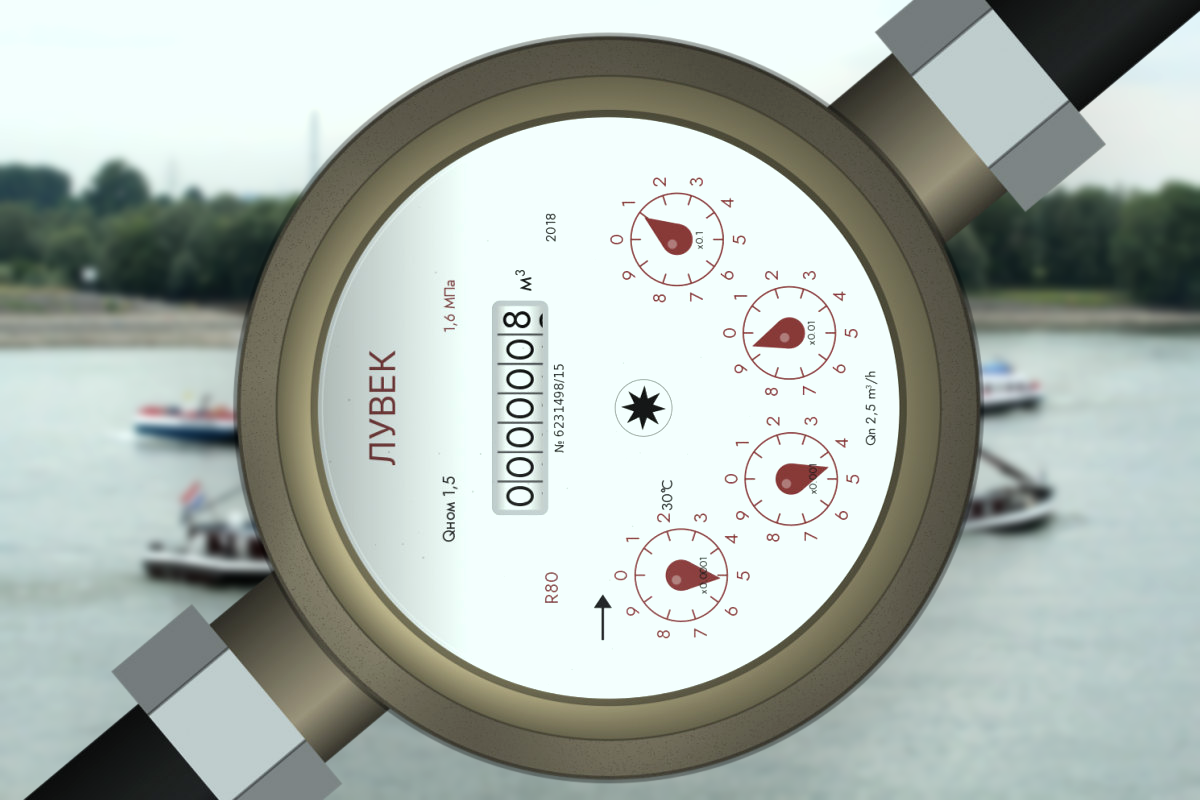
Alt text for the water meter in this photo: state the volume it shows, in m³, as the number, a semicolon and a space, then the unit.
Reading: 8.0945; m³
